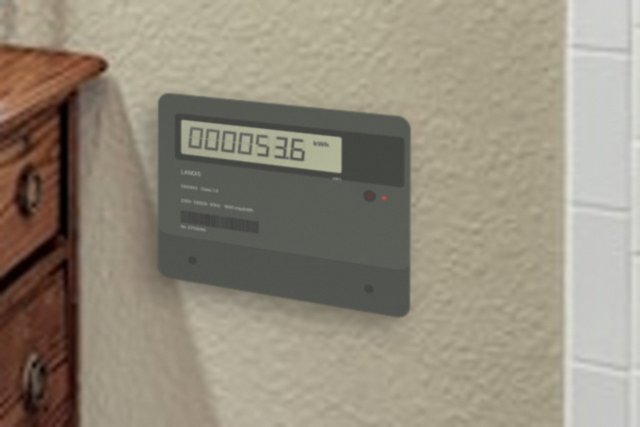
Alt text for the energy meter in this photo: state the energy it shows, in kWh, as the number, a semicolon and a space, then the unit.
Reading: 53.6; kWh
